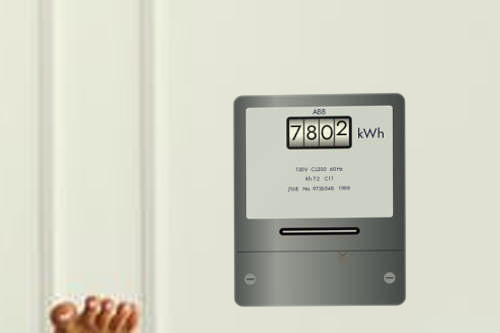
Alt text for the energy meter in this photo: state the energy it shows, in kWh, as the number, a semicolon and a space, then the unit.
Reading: 7802; kWh
